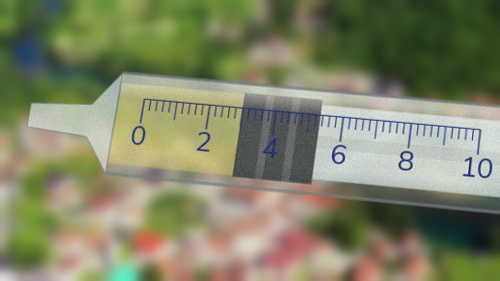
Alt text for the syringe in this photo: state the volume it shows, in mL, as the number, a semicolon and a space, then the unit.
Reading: 3; mL
